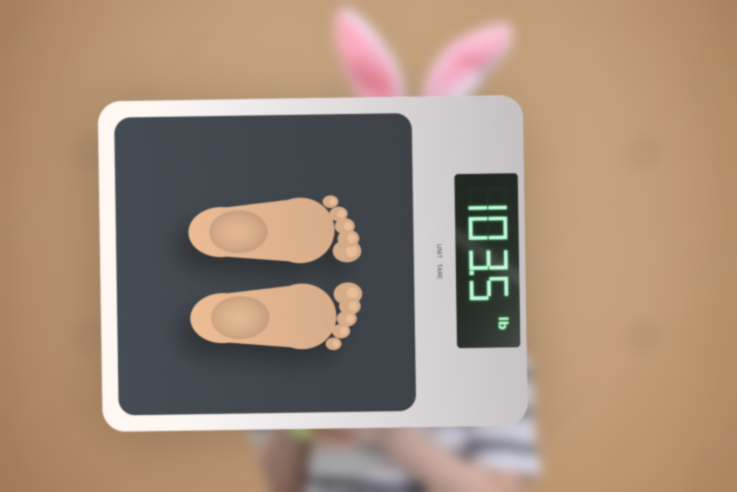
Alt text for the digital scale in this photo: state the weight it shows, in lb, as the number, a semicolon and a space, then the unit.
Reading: 103.5; lb
